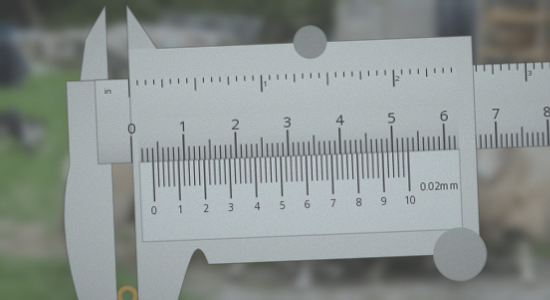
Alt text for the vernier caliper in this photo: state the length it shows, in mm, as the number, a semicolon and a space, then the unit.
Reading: 4.0; mm
